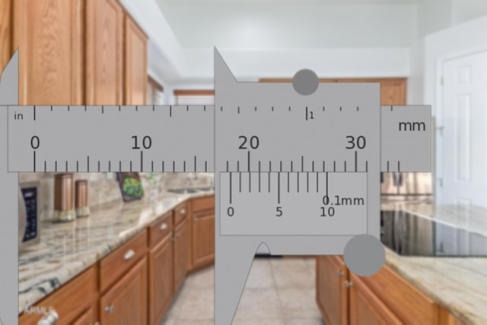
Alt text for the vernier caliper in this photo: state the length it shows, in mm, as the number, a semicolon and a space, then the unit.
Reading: 18.3; mm
